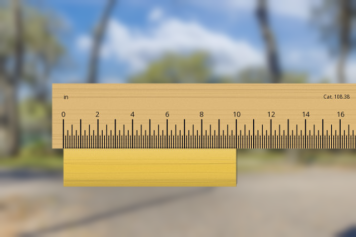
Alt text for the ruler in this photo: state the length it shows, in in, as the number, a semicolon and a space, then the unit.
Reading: 10; in
